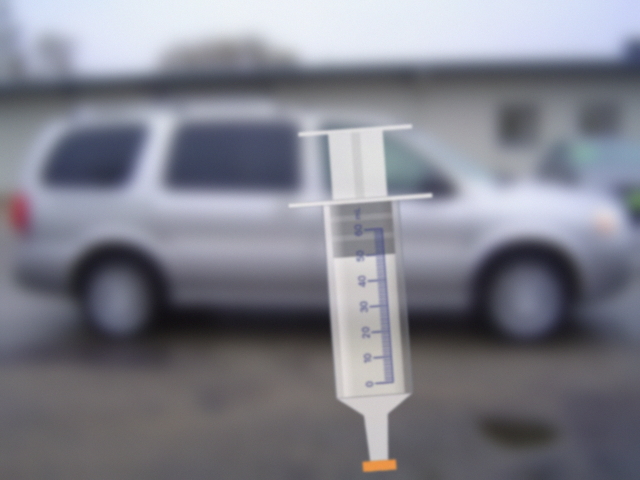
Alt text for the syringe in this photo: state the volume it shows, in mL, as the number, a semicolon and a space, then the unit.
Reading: 50; mL
